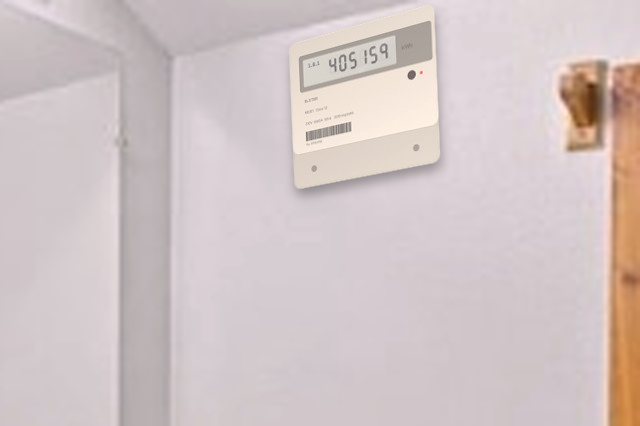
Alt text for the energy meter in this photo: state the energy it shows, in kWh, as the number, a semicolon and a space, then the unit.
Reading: 405159; kWh
